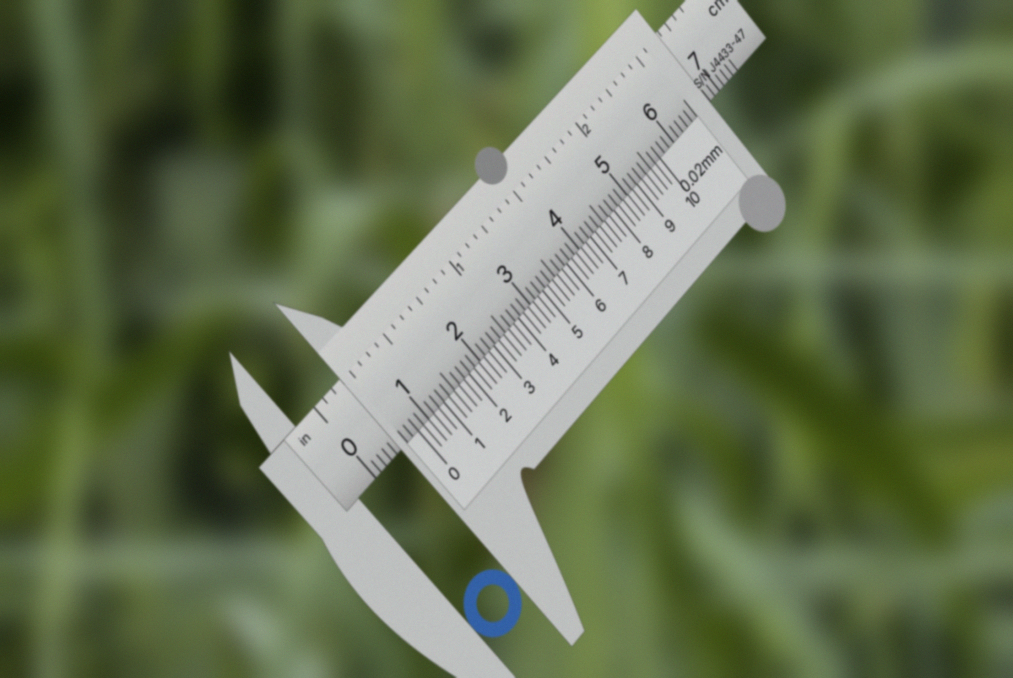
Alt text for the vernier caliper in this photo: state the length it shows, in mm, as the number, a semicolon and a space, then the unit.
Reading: 8.0; mm
